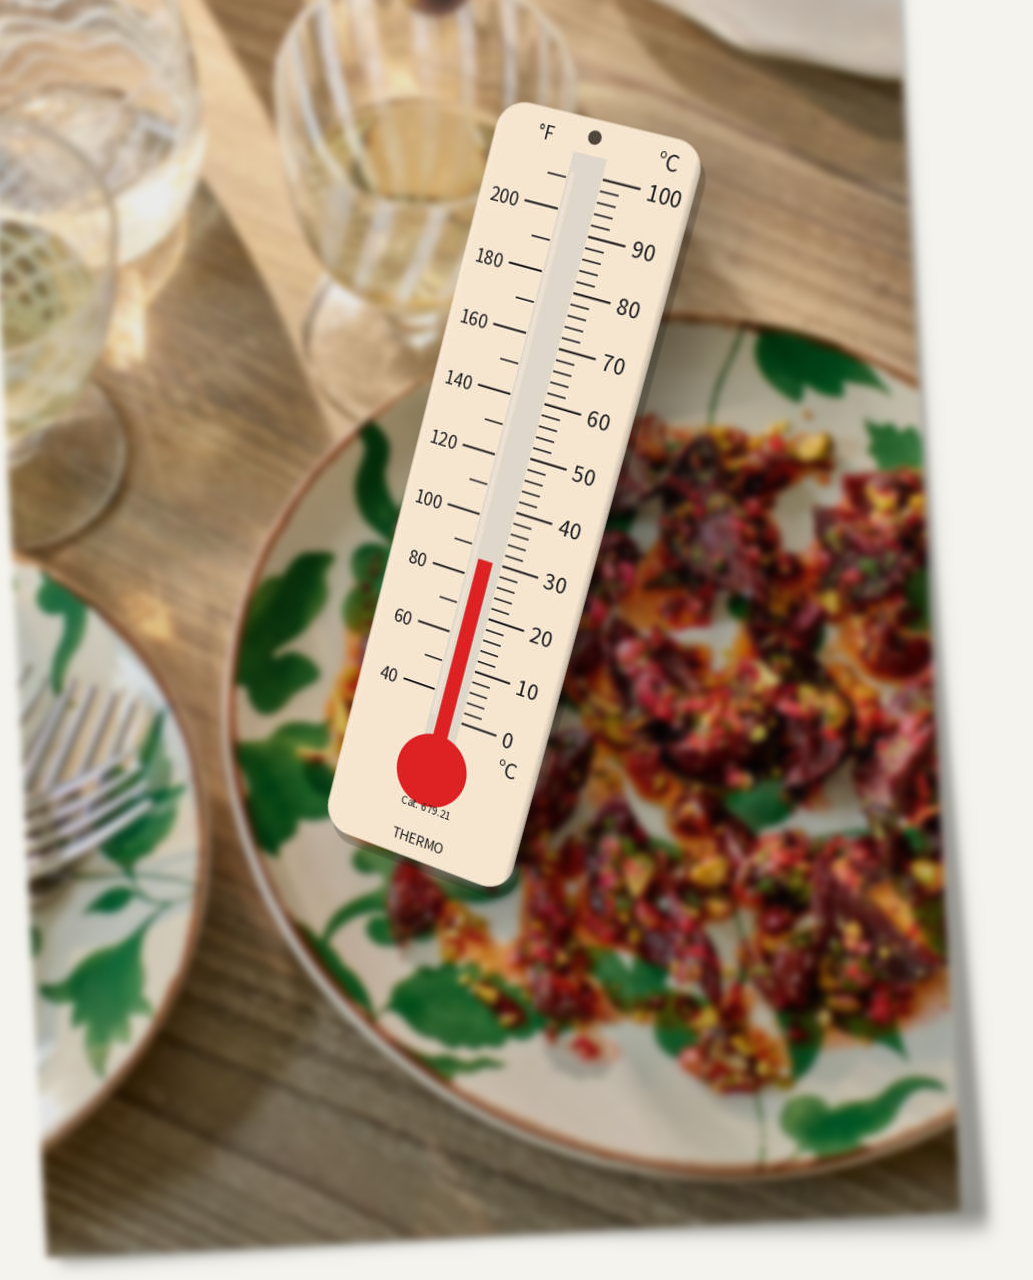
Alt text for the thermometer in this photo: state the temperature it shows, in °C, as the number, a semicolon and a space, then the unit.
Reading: 30; °C
